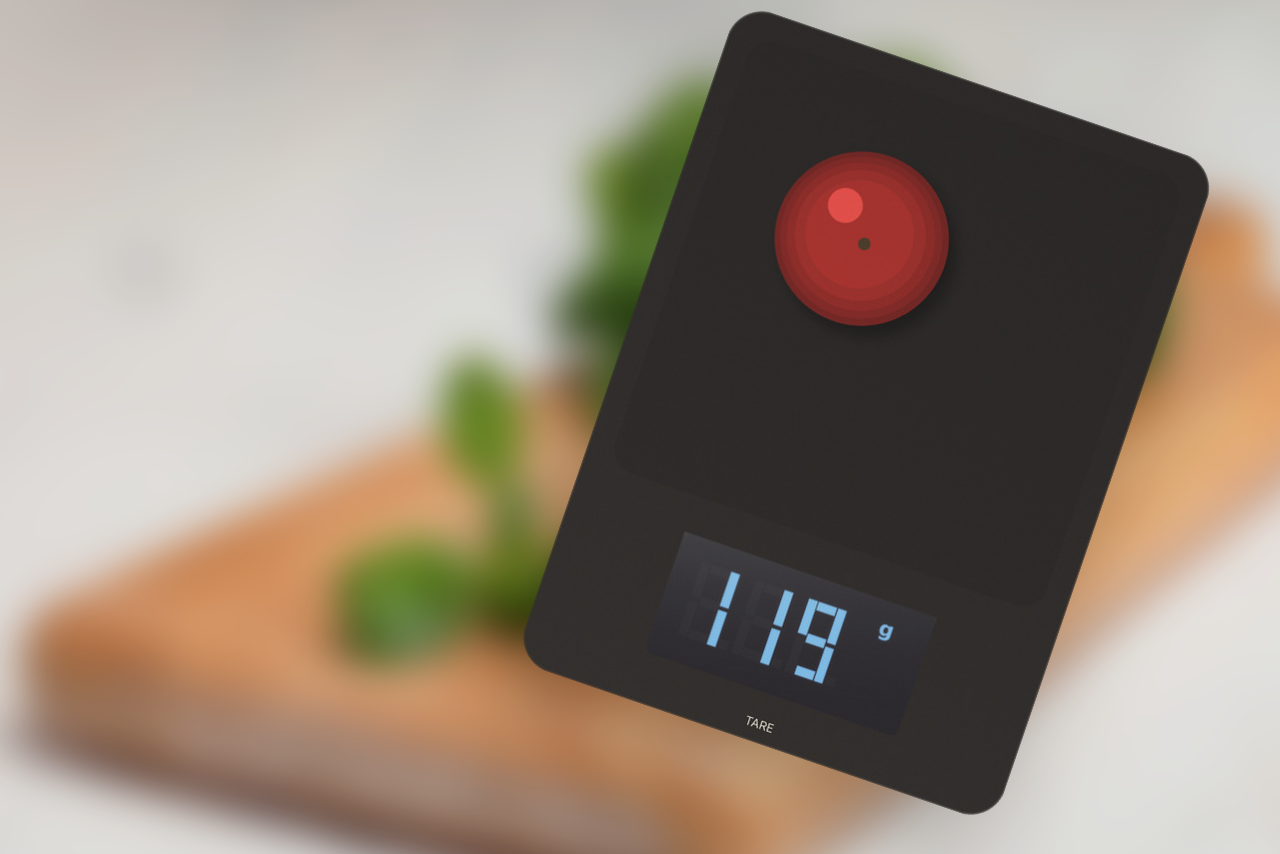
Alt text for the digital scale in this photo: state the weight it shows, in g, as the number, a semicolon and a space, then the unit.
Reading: 119; g
